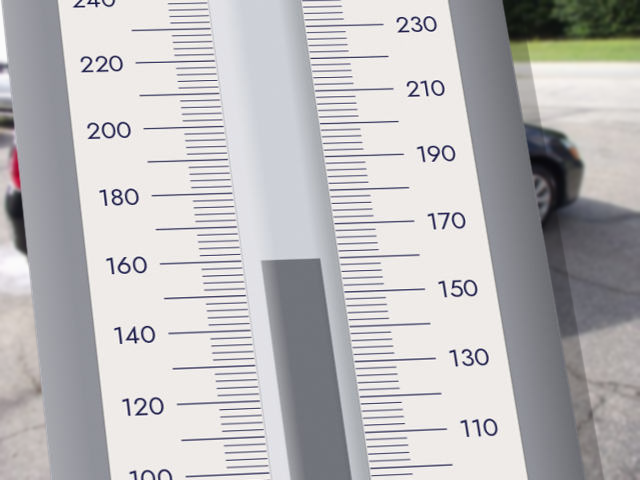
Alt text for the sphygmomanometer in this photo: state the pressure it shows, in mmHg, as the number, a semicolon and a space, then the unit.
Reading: 160; mmHg
